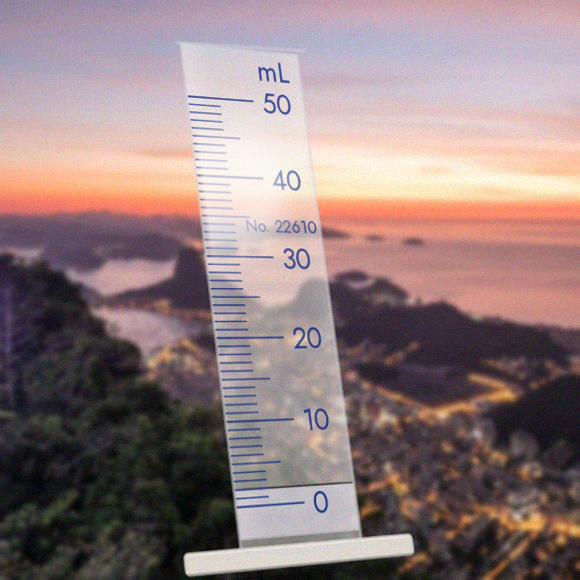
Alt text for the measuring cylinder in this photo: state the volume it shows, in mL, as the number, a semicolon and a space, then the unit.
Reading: 2; mL
